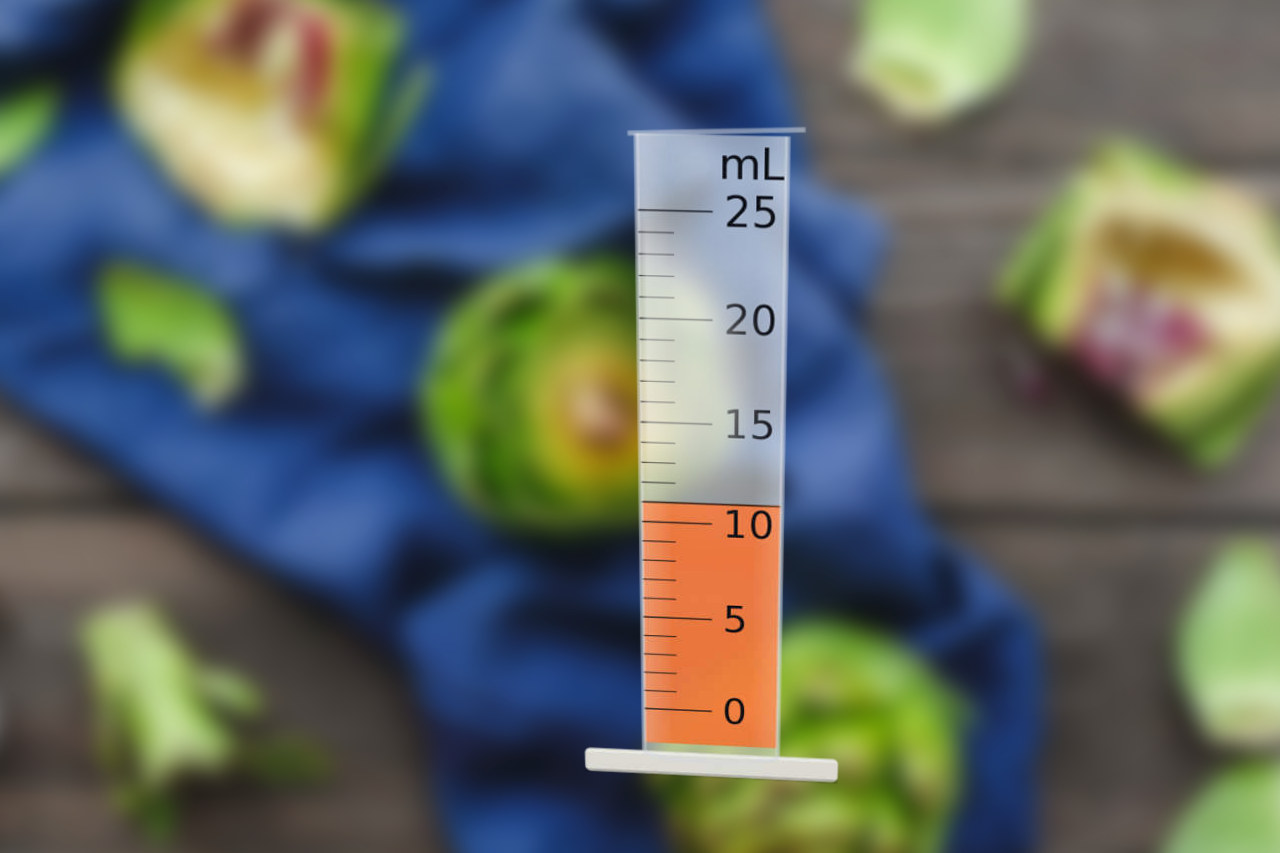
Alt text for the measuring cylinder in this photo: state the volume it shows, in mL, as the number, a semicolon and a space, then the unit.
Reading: 11; mL
